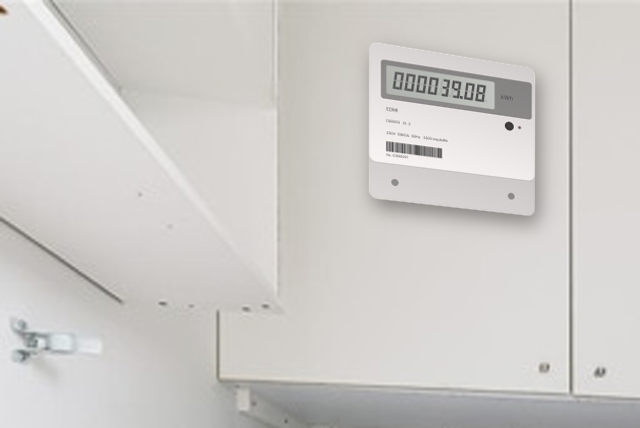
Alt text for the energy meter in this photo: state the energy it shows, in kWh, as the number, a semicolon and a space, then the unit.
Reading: 39.08; kWh
